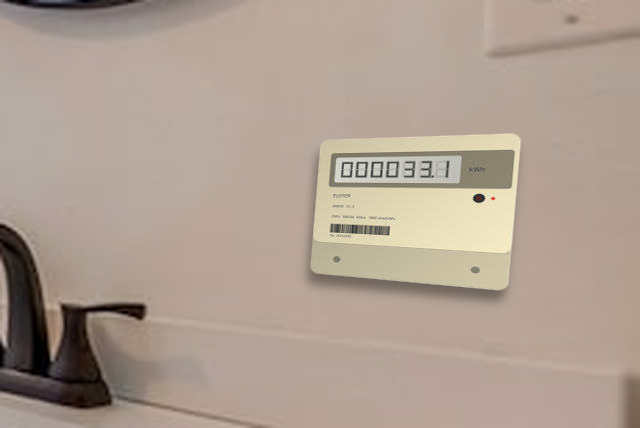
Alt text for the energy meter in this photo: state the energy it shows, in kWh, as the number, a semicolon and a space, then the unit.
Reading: 33.1; kWh
